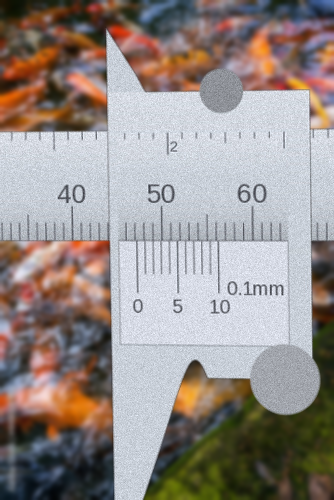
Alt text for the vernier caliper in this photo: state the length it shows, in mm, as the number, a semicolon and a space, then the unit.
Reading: 47.2; mm
